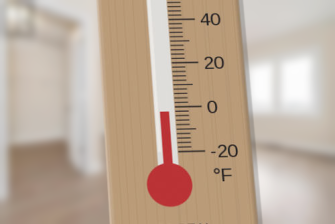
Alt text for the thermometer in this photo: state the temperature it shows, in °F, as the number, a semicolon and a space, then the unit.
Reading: -2; °F
